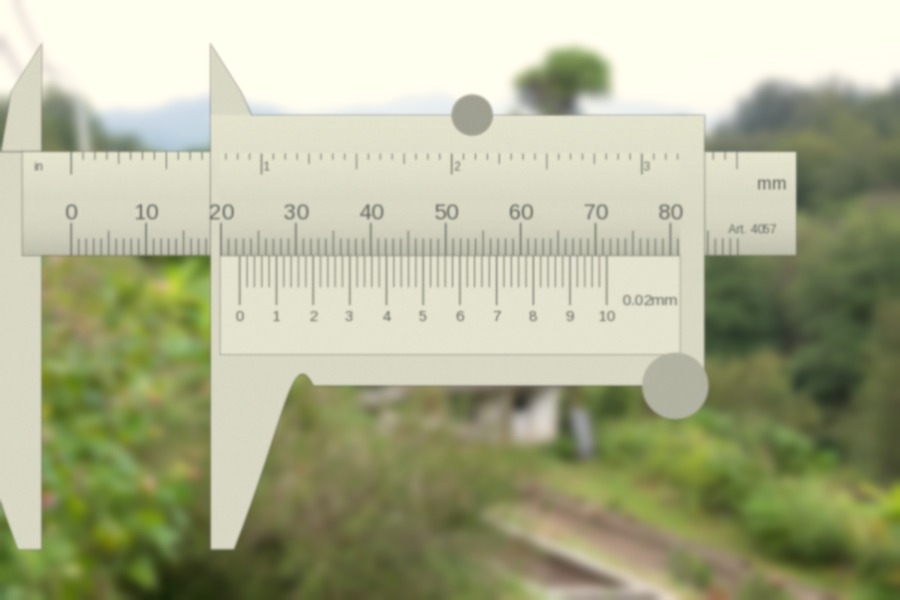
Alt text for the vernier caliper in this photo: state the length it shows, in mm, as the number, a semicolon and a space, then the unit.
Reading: 22.5; mm
